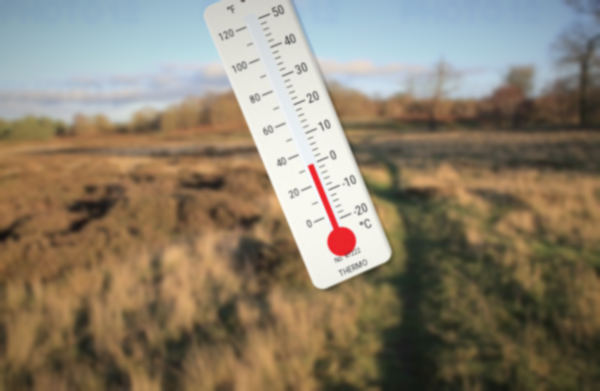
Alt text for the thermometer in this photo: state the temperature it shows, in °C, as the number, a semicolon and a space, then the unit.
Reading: 0; °C
